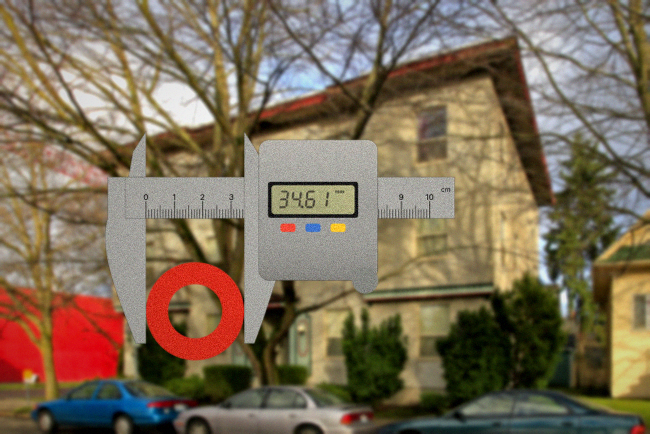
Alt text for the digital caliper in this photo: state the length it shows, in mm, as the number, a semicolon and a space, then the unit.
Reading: 34.61; mm
